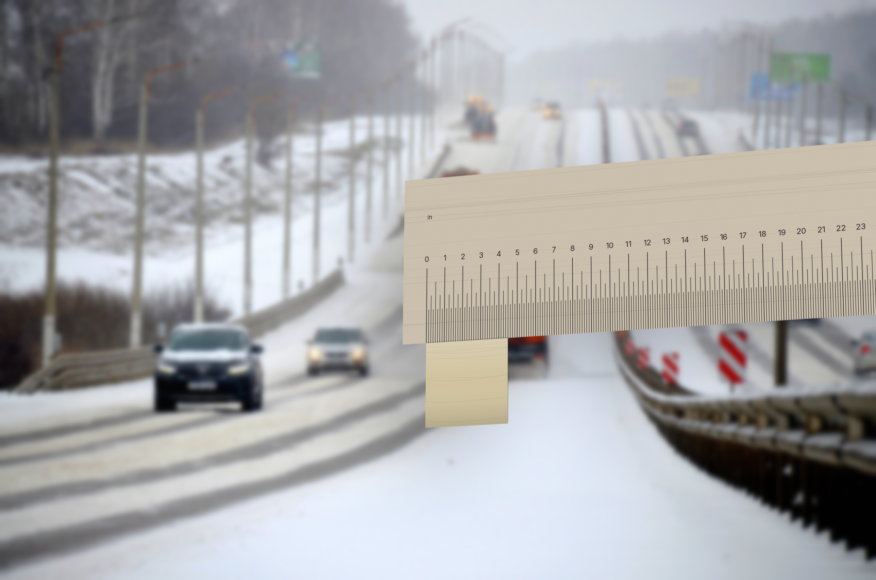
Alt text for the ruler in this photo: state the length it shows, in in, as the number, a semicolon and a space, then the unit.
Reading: 4.5; in
